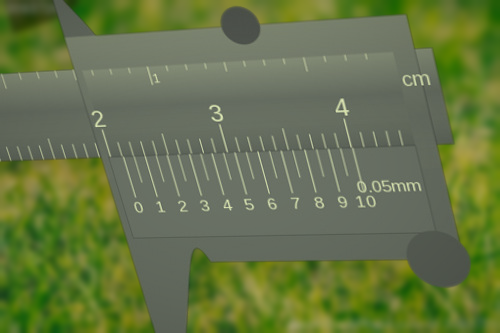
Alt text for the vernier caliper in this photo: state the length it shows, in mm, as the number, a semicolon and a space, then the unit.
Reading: 21.1; mm
